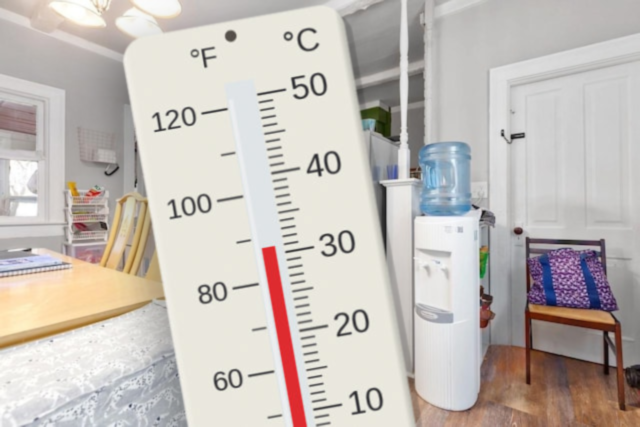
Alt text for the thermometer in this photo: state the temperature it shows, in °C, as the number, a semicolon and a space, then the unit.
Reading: 31; °C
